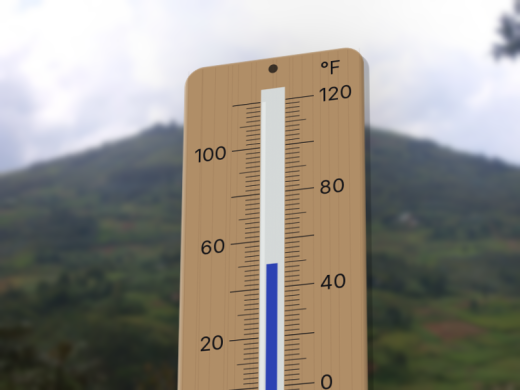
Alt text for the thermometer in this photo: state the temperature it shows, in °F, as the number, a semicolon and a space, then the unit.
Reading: 50; °F
